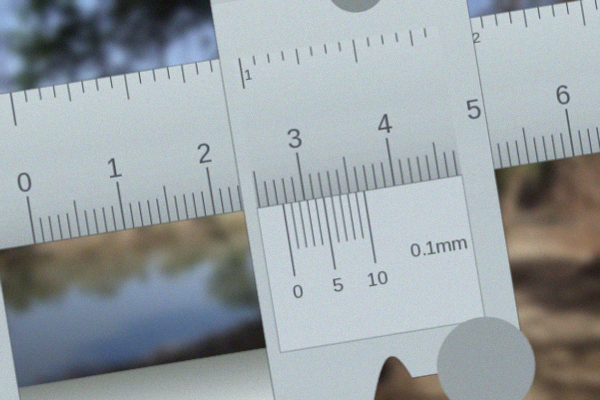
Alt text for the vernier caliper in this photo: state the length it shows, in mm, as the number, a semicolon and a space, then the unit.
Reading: 27.6; mm
